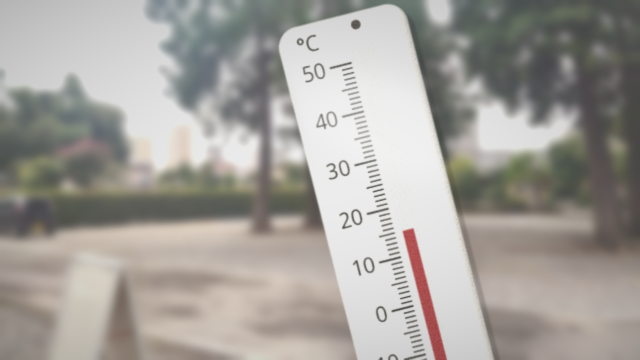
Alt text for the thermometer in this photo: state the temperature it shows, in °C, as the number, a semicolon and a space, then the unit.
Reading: 15; °C
